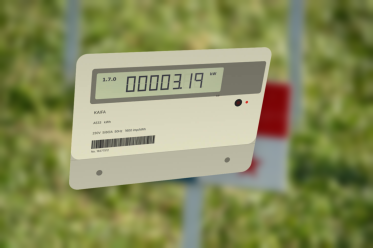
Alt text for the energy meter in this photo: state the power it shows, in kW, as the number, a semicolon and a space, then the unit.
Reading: 3.19; kW
